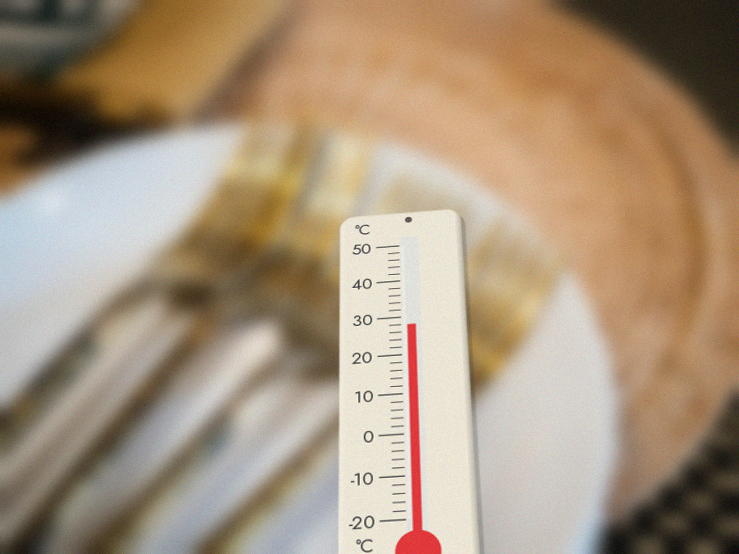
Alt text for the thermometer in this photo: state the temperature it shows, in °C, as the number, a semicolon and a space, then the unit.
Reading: 28; °C
